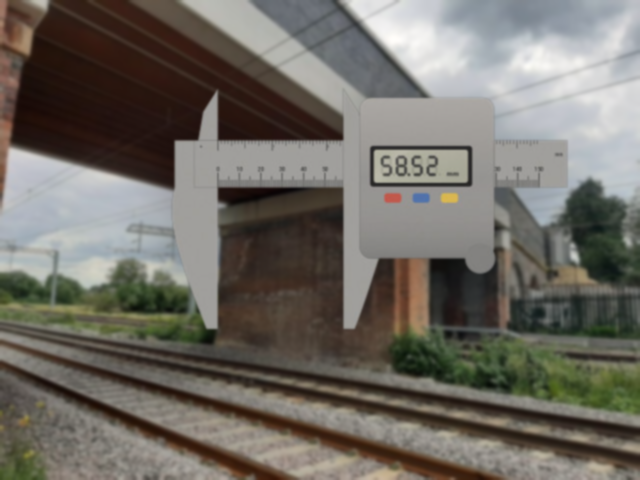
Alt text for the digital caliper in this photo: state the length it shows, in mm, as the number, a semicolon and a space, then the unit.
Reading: 58.52; mm
